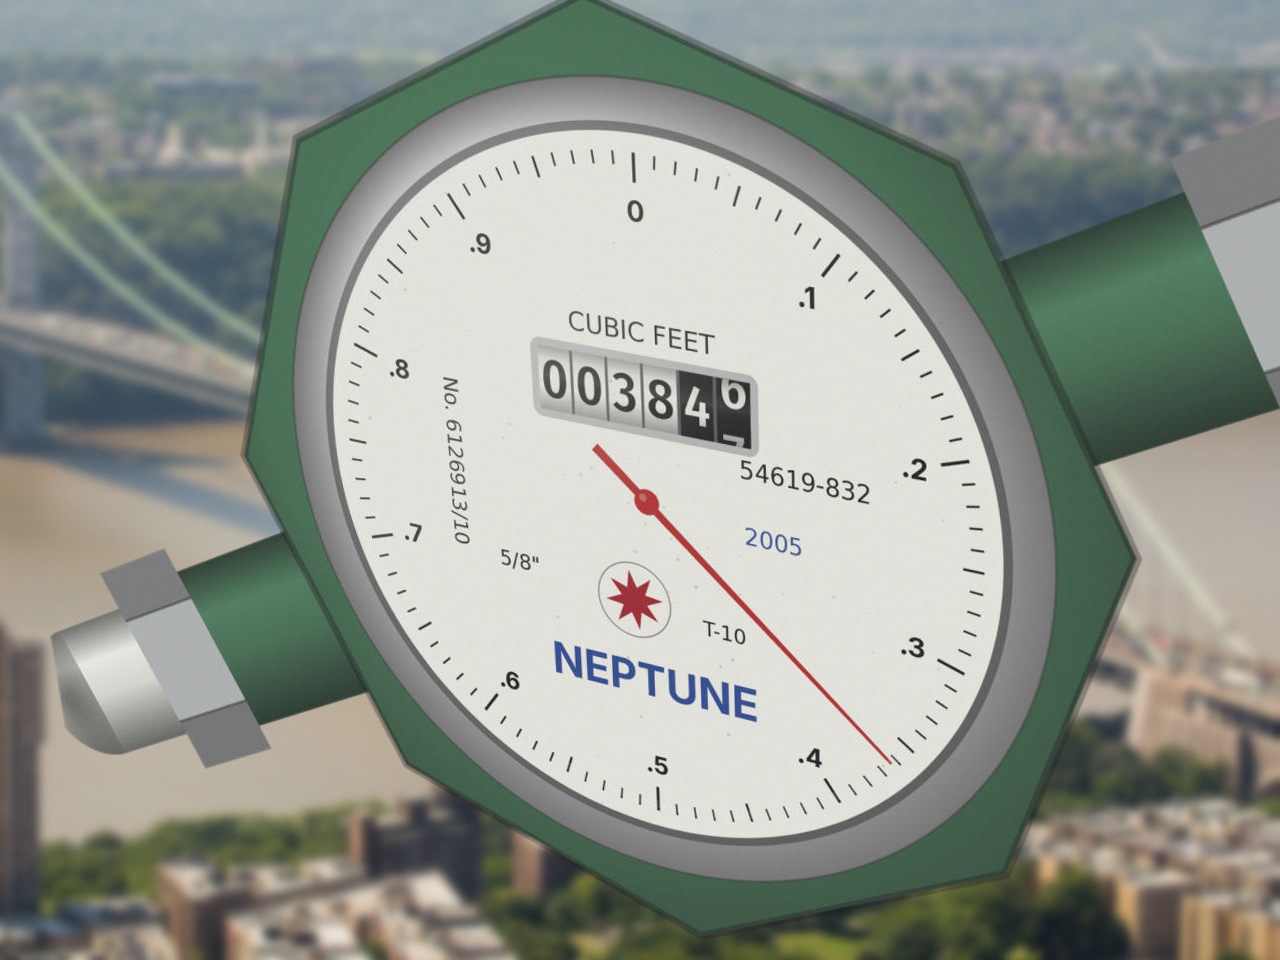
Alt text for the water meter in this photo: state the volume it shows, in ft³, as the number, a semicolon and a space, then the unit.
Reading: 3846.36; ft³
